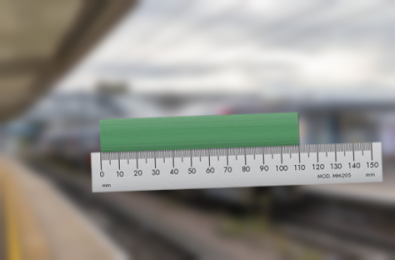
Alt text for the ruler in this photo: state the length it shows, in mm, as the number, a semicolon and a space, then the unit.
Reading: 110; mm
